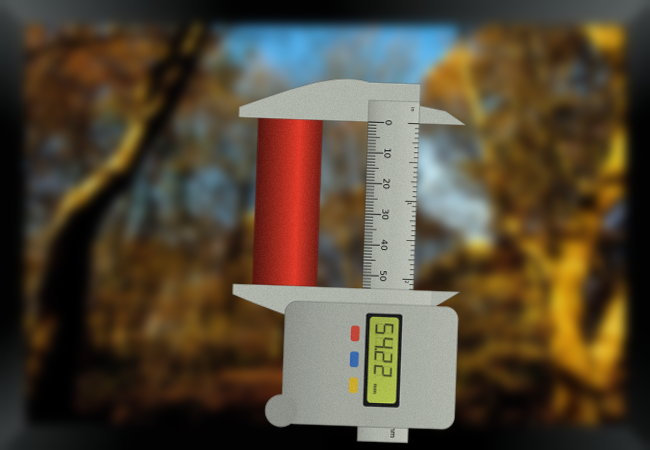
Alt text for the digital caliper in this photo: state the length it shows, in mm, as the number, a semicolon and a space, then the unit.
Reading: 54.22; mm
